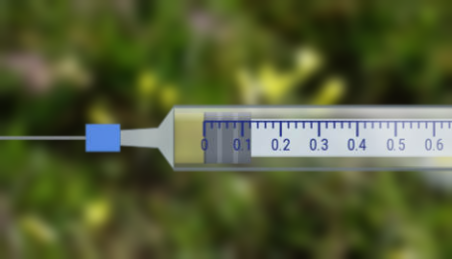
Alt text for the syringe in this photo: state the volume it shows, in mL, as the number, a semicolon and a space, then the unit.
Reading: 0; mL
